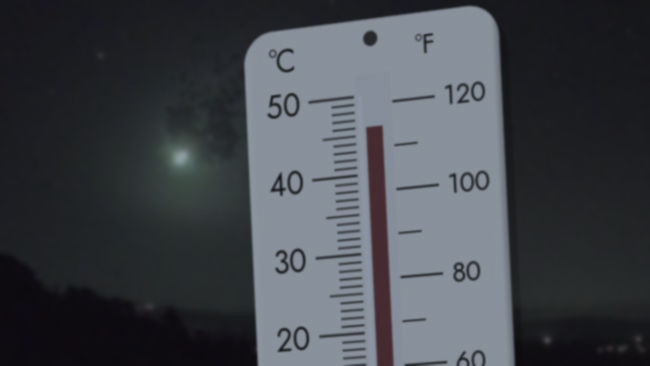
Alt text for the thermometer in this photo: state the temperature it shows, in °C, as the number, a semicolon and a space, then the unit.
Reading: 46; °C
